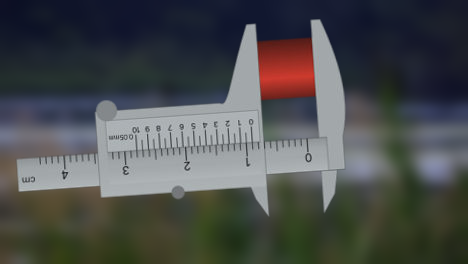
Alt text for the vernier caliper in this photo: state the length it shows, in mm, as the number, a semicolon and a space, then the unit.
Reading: 9.0; mm
